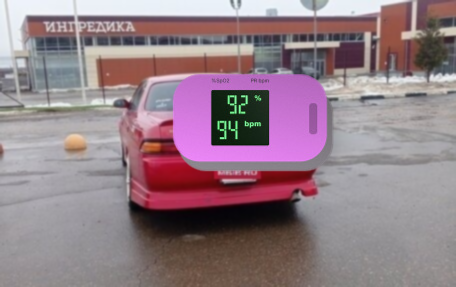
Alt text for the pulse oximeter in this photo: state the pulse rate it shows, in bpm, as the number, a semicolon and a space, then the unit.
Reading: 94; bpm
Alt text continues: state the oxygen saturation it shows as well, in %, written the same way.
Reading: 92; %
